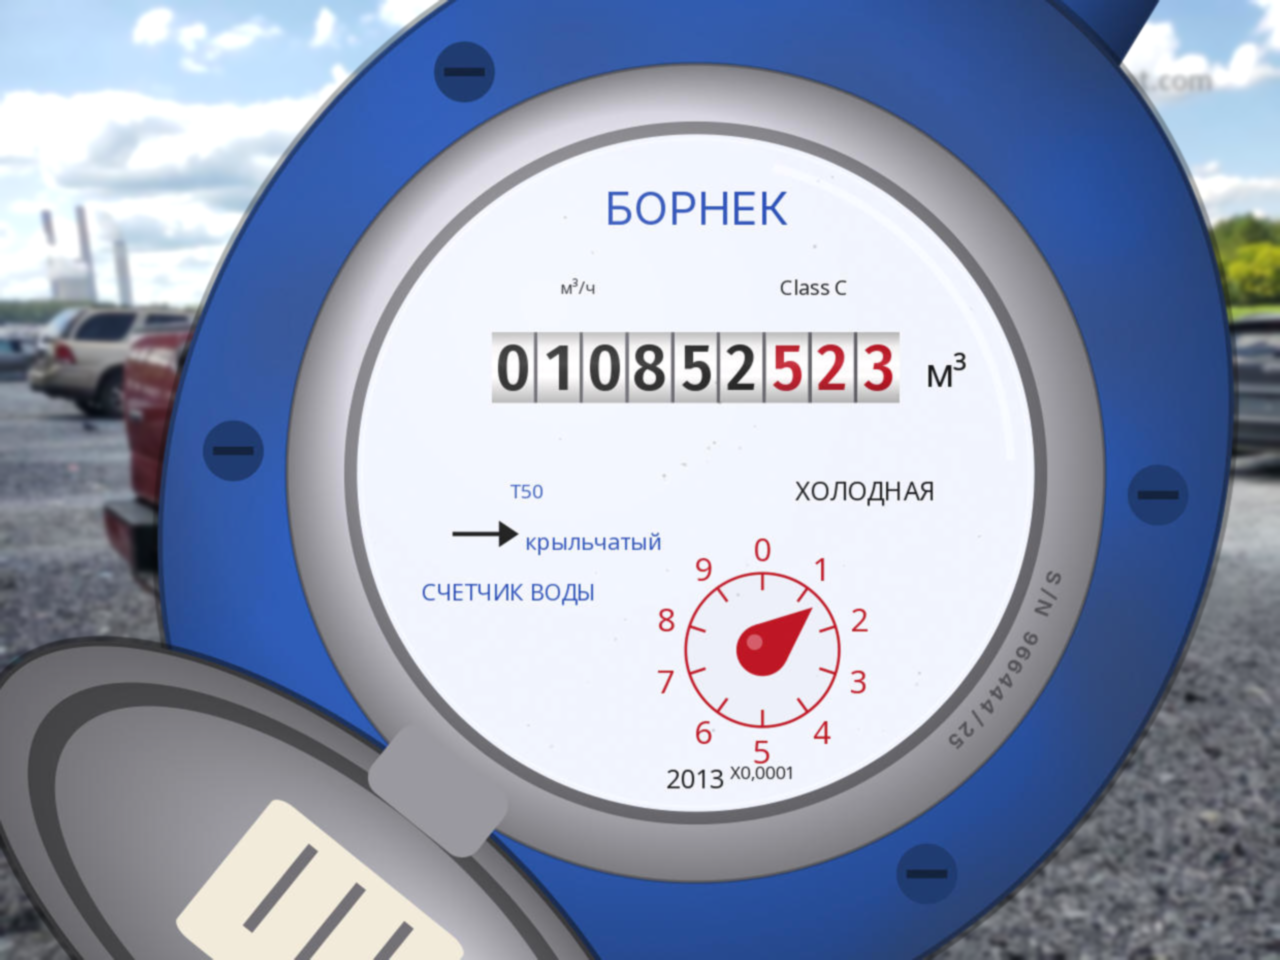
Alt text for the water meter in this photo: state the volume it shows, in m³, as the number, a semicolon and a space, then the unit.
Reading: 10852.5231; m³
